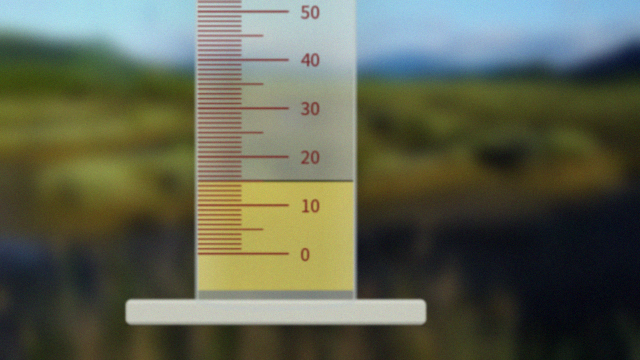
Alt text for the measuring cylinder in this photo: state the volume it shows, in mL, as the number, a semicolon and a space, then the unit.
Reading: 15; mL
